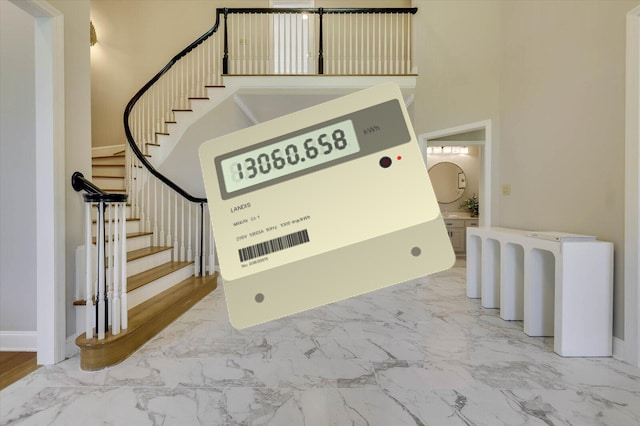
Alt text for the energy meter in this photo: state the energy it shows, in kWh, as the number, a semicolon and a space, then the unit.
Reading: 13060.658; kWh
